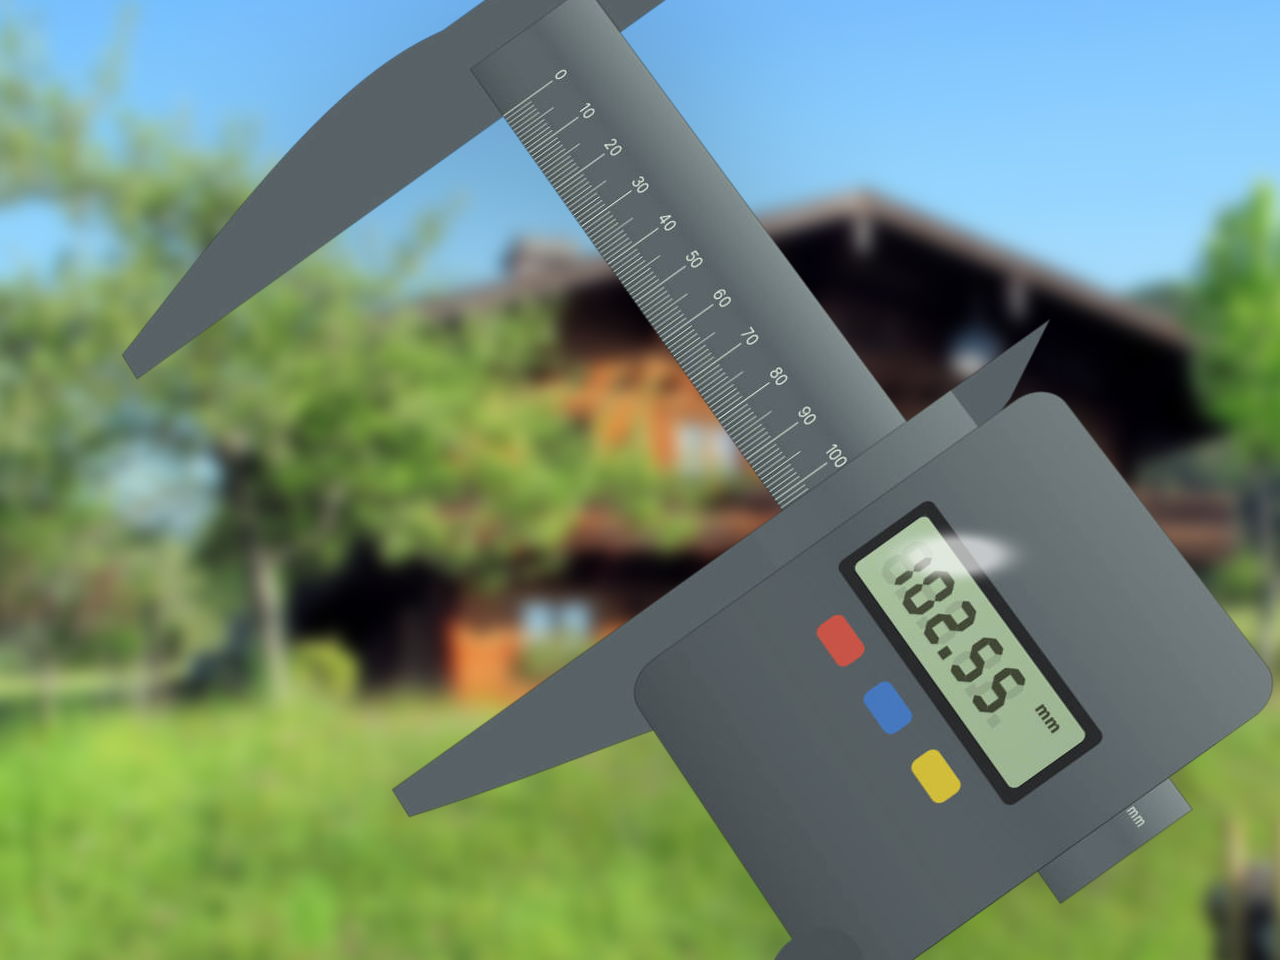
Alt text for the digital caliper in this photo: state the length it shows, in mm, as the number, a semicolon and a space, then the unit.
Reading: 102.55; mm
